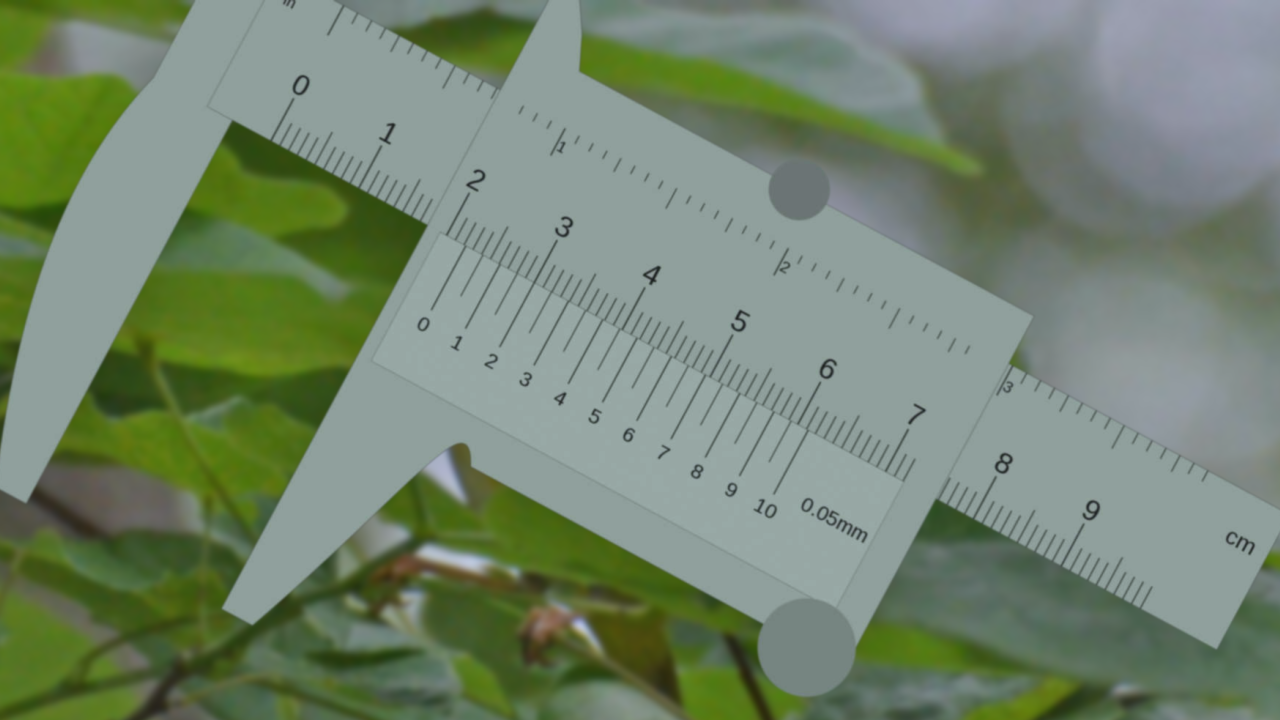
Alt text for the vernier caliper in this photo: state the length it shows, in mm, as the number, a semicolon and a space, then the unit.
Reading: 22.2; mm
